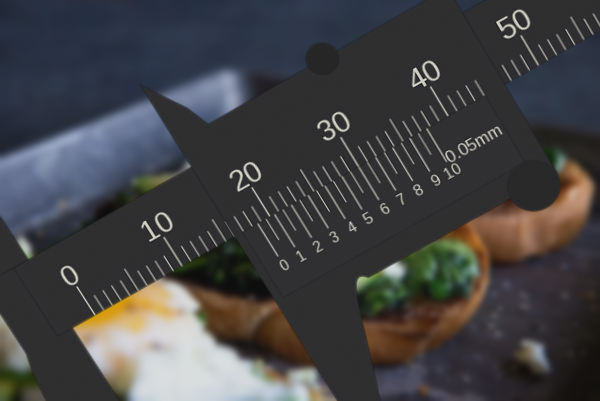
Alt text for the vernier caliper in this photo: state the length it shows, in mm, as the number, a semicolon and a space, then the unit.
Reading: 18.6; mm
